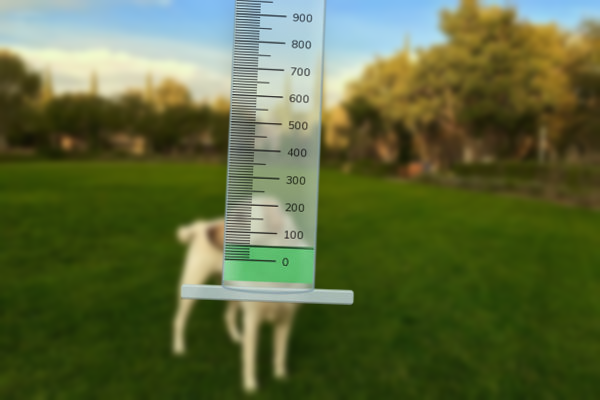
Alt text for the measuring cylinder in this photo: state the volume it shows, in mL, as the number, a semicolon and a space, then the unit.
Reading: 50; mL
